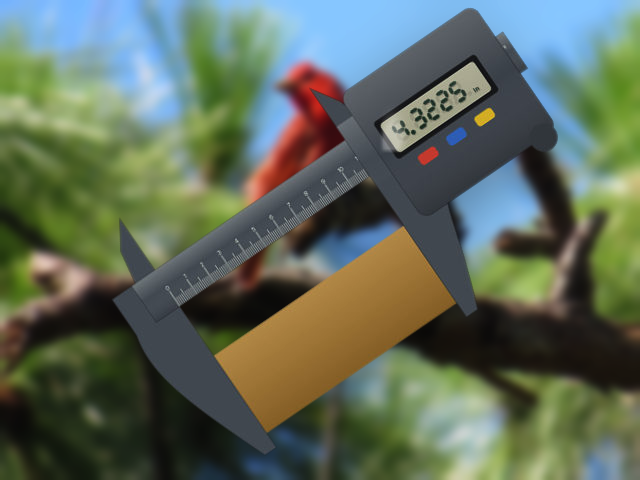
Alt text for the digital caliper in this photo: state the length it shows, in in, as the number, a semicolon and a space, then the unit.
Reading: 4.3225; in
